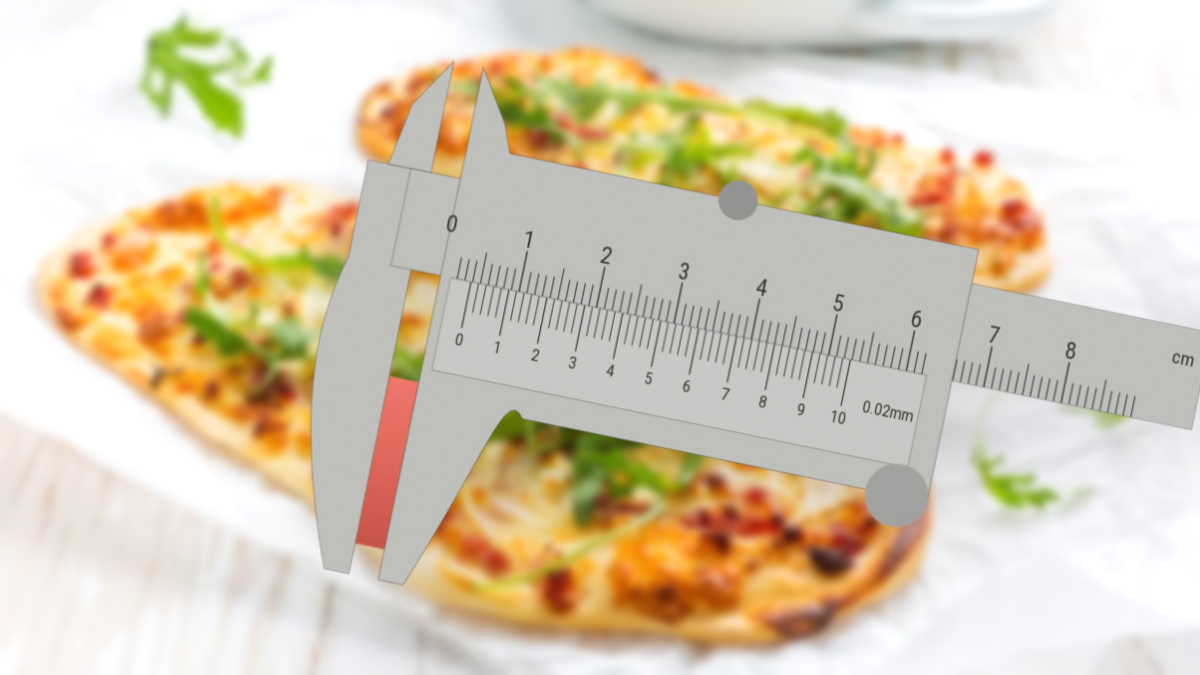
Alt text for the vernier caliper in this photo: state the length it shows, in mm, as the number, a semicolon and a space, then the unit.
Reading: 3.8; mm
